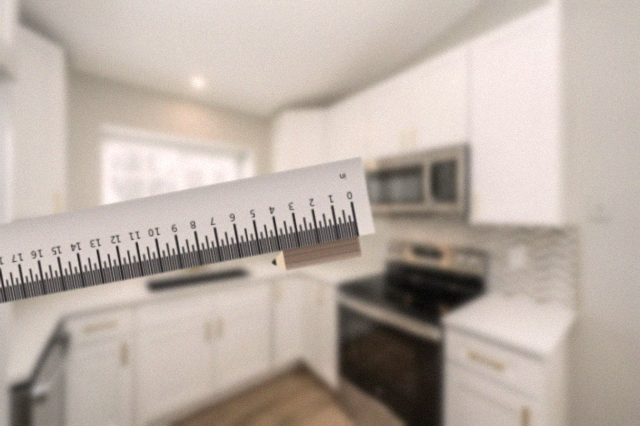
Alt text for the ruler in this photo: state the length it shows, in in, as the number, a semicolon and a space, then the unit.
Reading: 4.5; in
